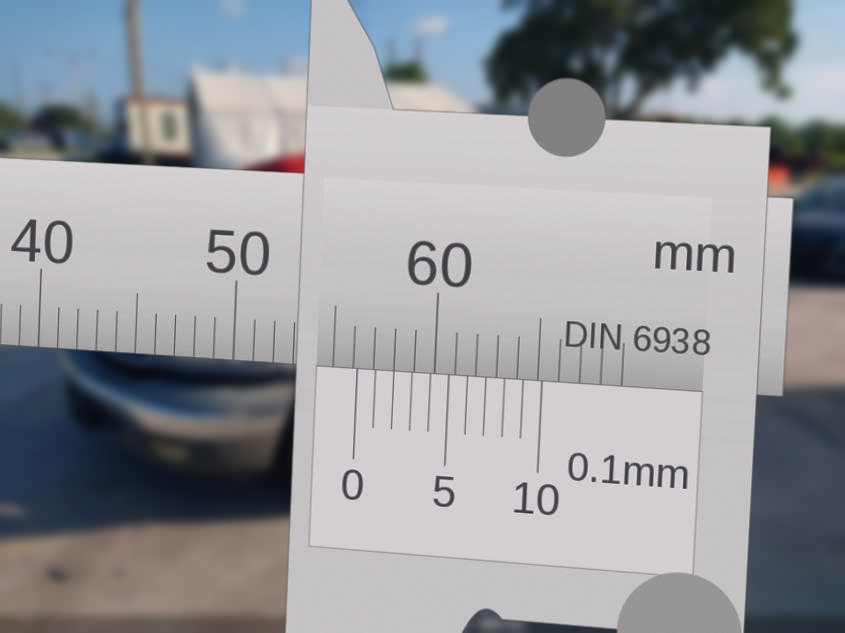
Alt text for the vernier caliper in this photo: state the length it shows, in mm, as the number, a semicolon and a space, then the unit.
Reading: 56.2; mm
